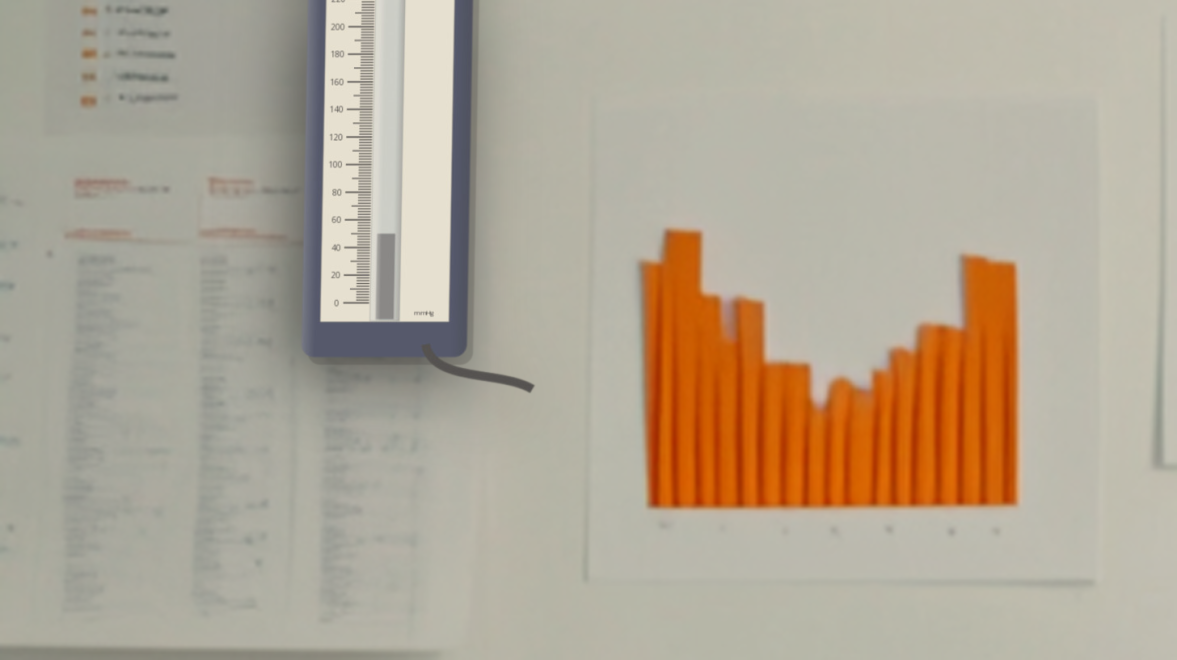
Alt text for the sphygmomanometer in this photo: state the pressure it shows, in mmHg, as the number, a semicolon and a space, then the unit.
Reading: 50; mmHg
